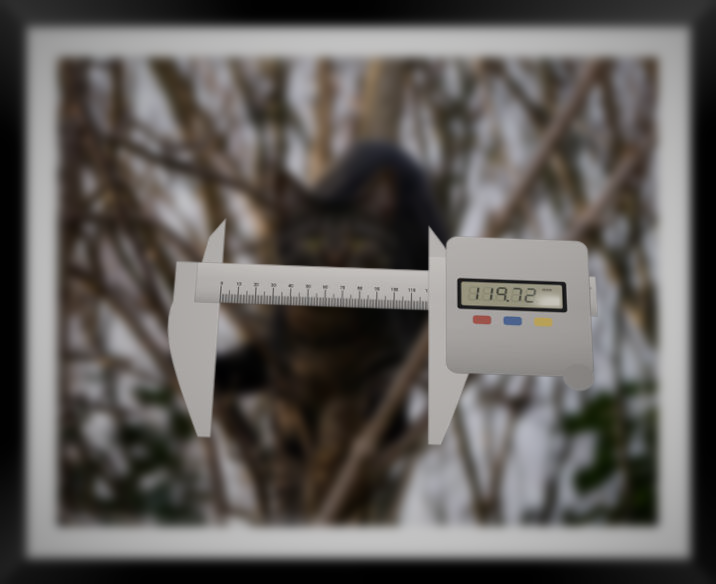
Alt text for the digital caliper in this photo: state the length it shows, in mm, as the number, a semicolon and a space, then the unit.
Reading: 119.72; mm
